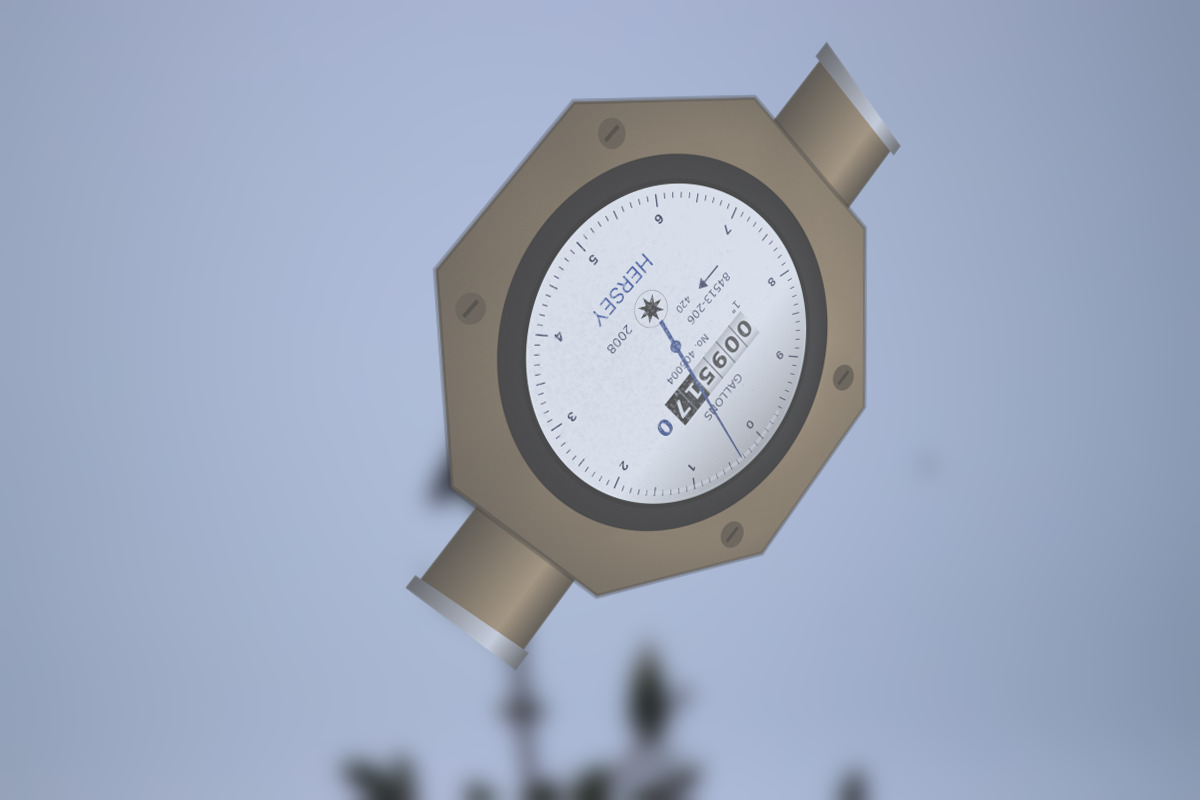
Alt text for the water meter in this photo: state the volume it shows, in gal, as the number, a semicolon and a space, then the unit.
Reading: 95170.3; gal
